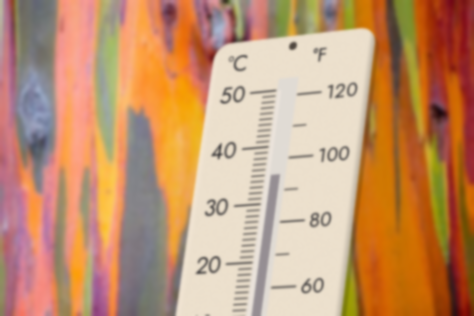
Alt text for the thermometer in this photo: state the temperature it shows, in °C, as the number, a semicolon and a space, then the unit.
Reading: 35; °C
